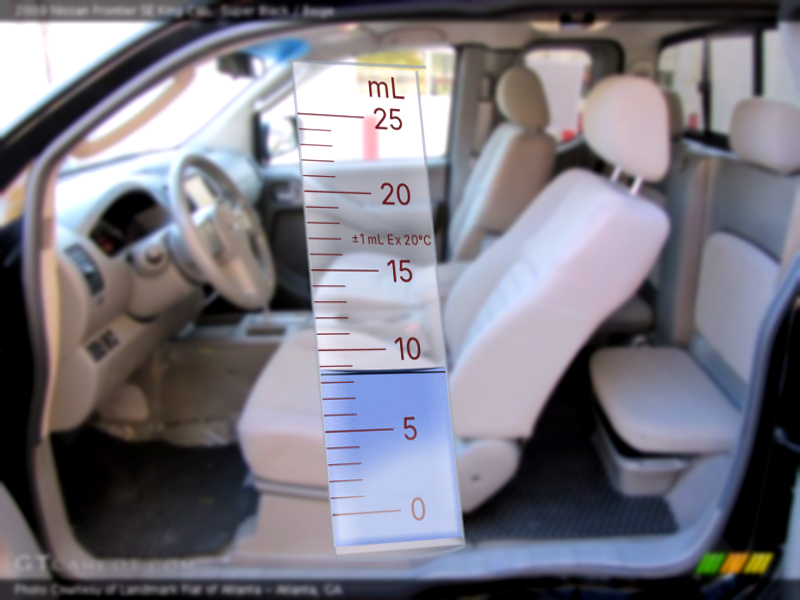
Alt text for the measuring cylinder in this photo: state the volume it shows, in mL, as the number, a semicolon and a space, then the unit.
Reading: 8.5; mL
